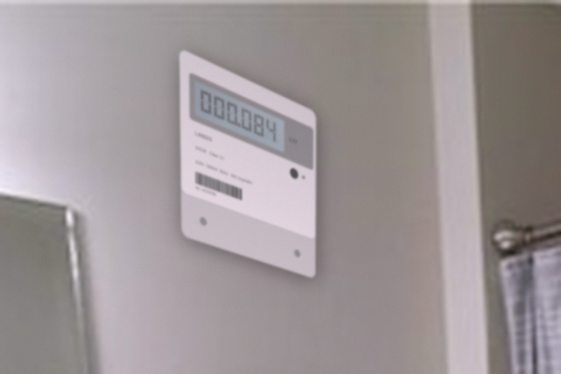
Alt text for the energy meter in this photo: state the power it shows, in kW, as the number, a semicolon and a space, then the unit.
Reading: 0.084; kW
